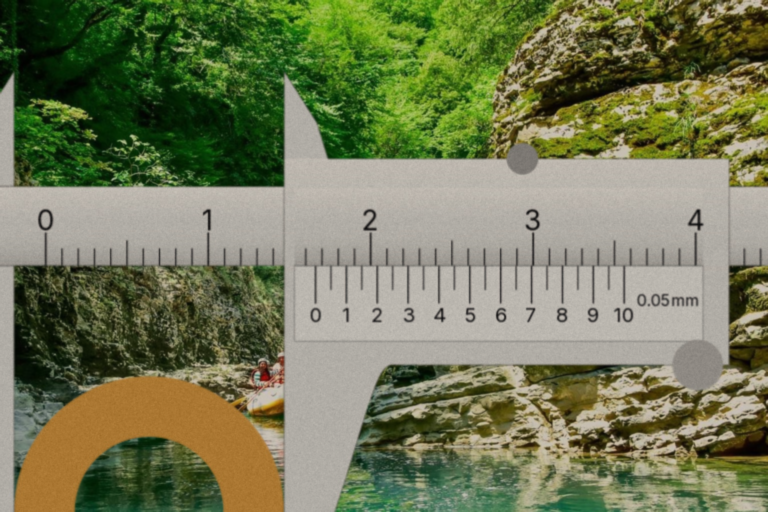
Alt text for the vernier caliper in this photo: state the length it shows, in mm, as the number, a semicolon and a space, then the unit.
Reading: 16.6; mm
